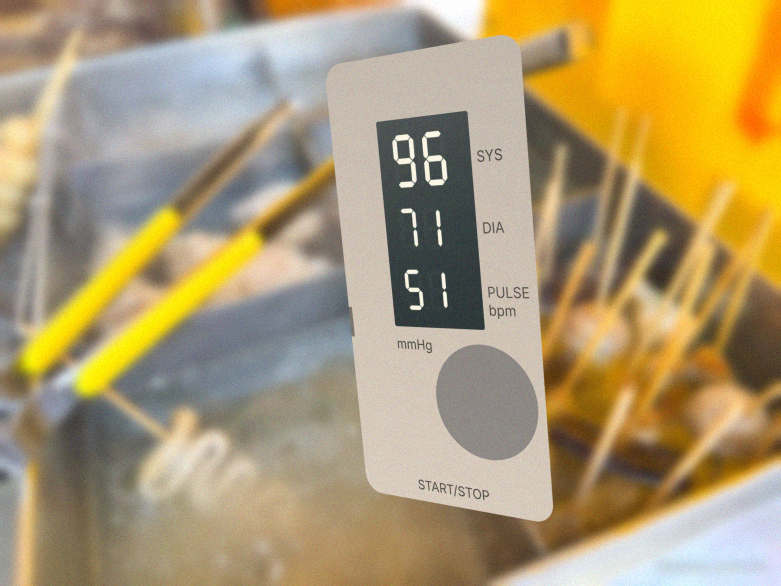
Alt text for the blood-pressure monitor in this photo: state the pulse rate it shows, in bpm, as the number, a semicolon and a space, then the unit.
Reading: 51; bpm
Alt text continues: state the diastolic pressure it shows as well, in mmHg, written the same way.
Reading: 71; mmHg
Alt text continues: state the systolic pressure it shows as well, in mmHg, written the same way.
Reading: 96; mmHg
